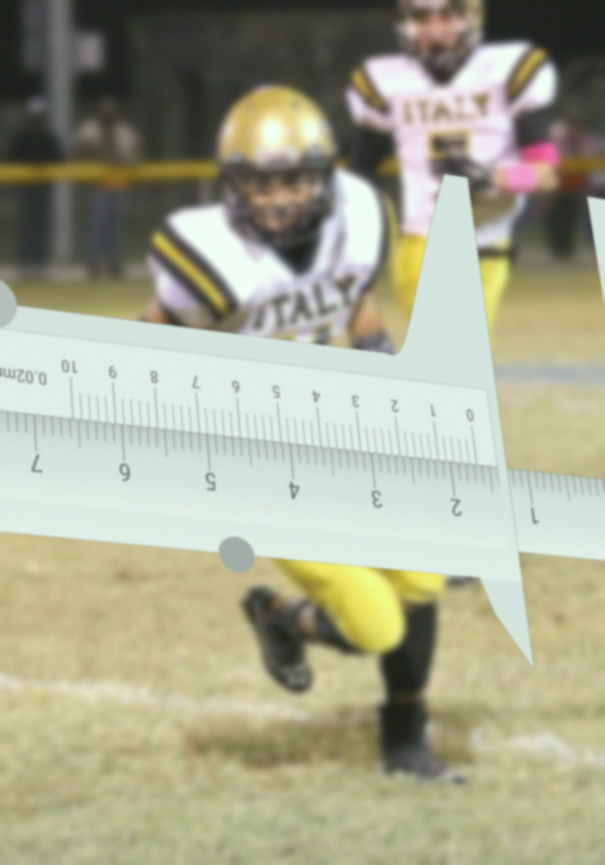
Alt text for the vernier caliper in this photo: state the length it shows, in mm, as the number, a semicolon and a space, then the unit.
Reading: 16.6; mm
